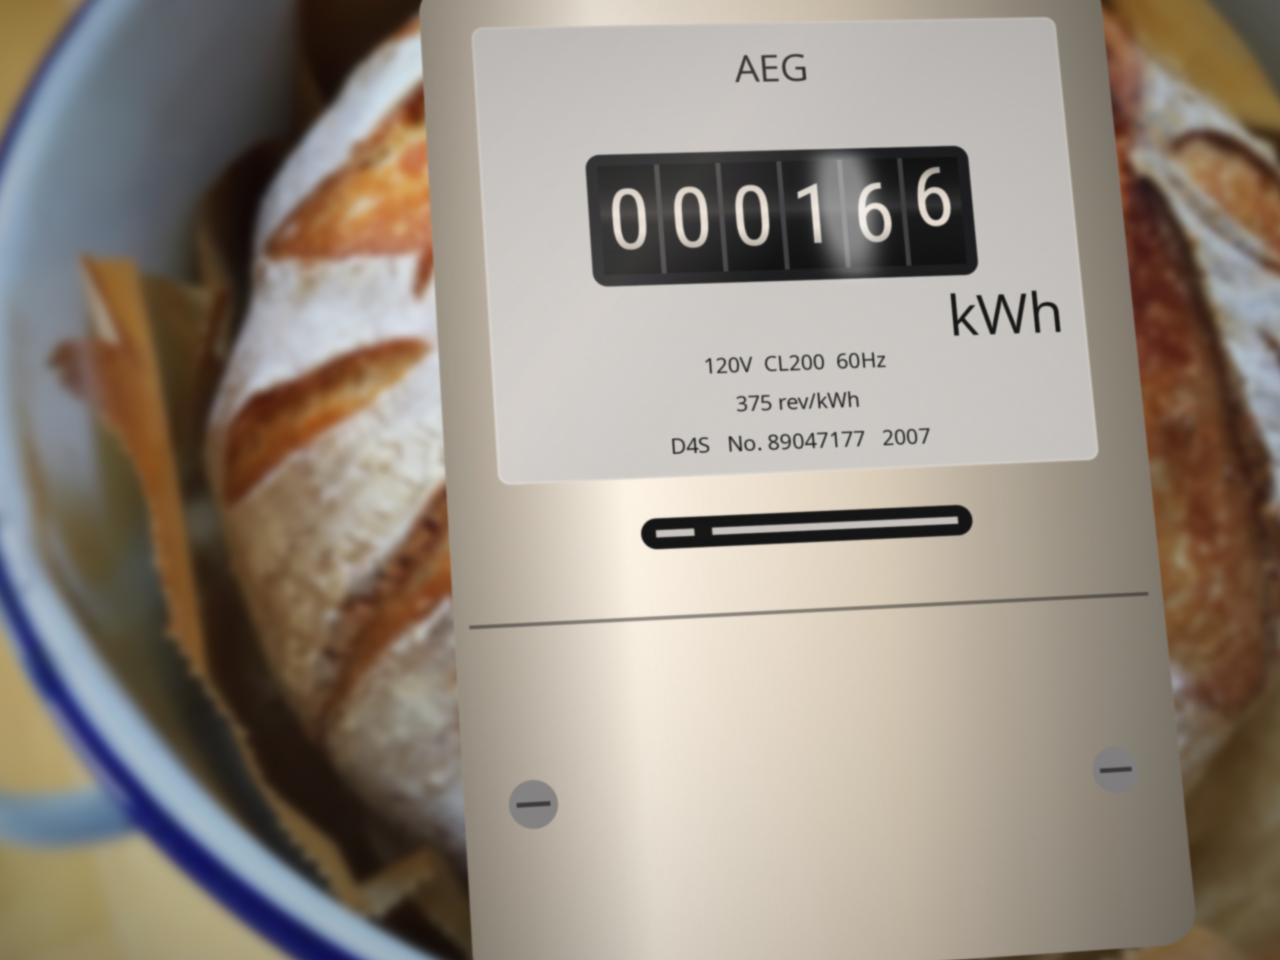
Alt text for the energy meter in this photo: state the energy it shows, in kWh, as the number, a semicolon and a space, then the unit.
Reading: 166; kWh
